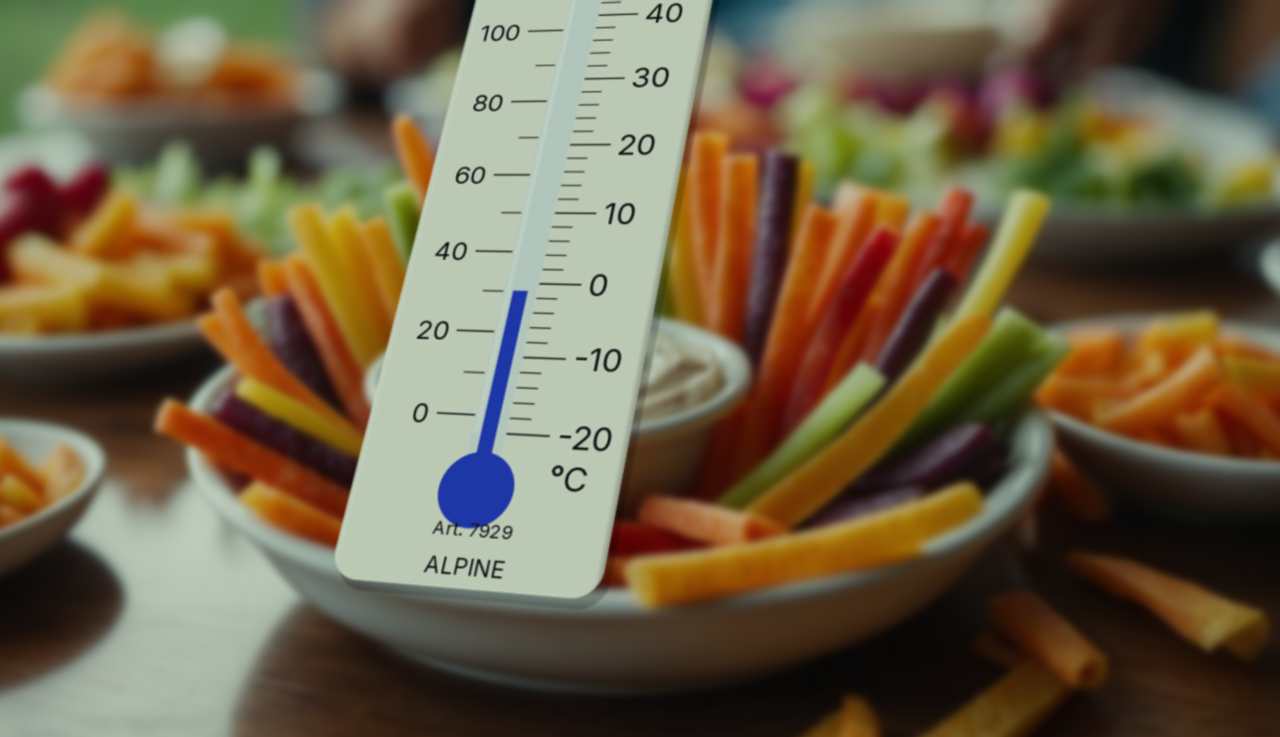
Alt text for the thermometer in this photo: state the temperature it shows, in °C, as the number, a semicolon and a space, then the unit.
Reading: -1; °C
